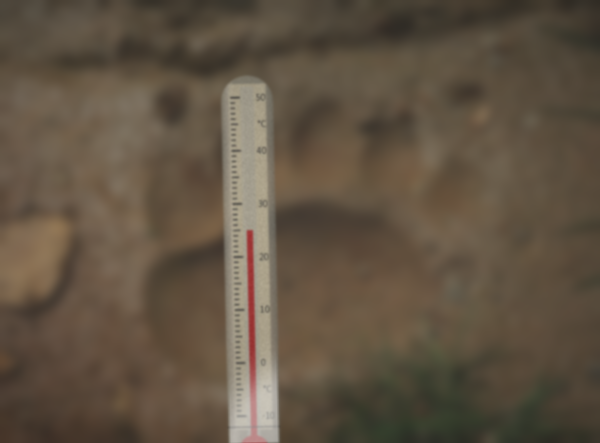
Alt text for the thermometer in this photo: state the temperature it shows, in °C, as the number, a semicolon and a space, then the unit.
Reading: 25; °C
